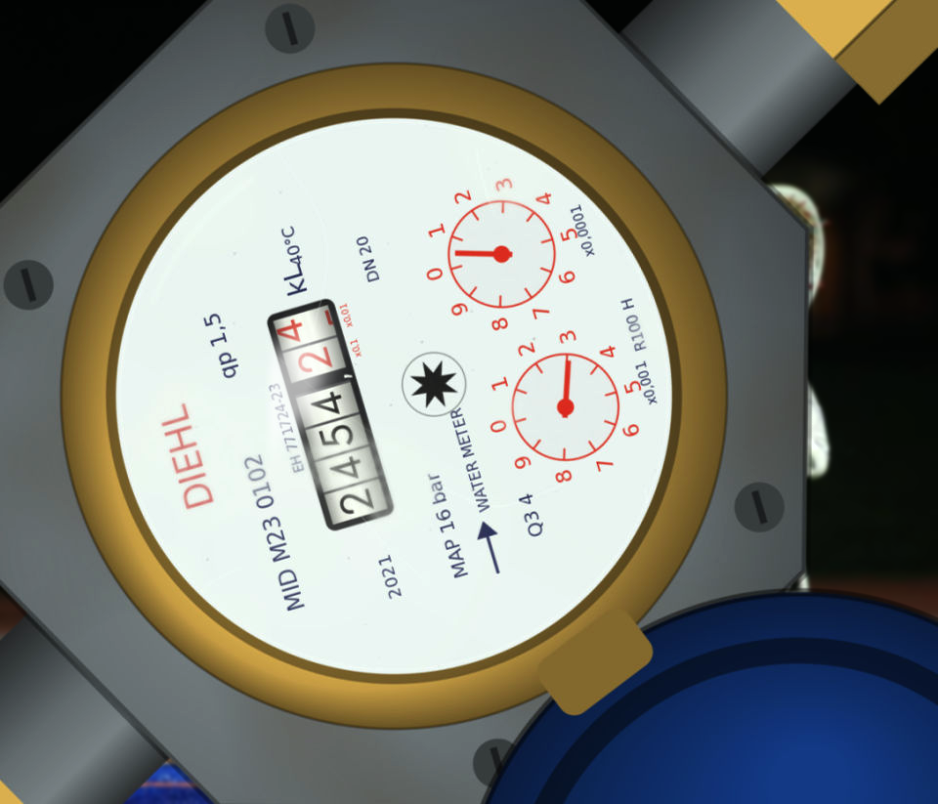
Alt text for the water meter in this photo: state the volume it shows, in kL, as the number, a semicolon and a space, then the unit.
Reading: 2454.2430; kL
